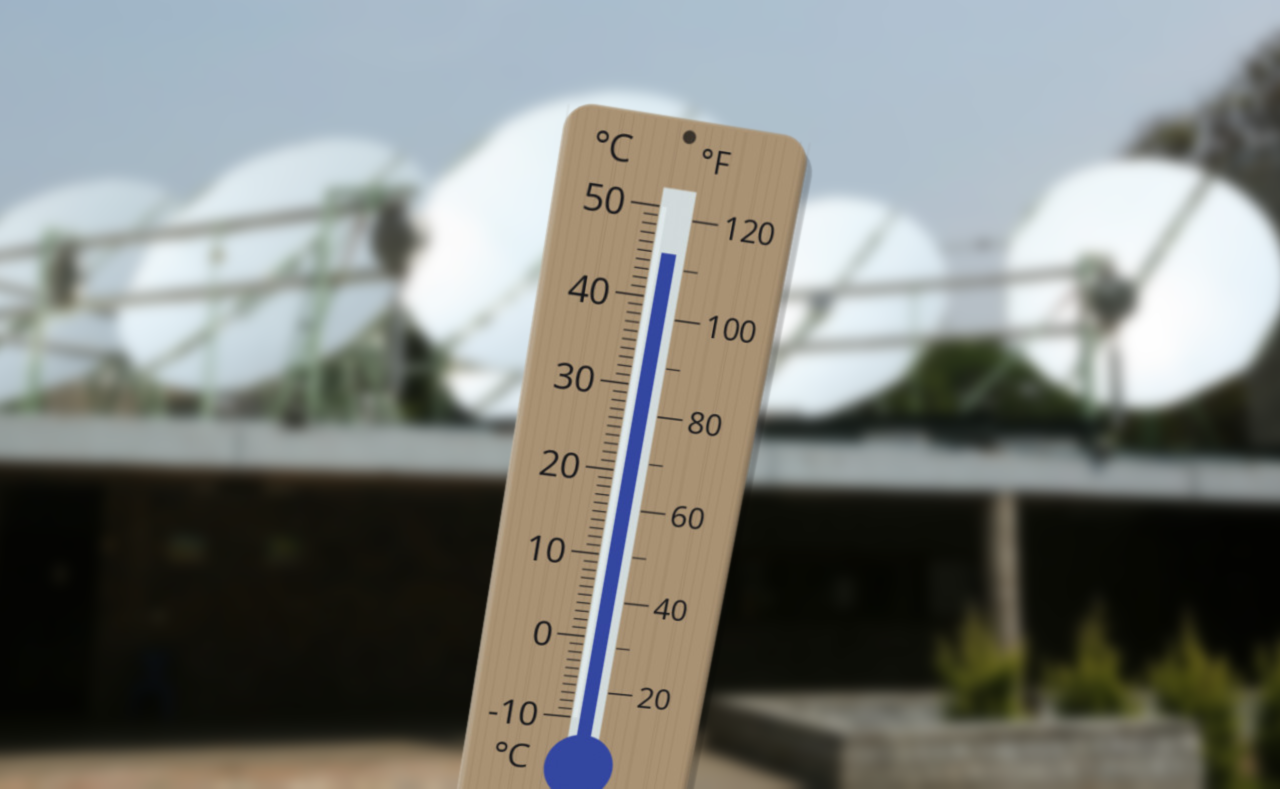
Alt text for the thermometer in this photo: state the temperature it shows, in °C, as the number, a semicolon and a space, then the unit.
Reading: 45; °C
